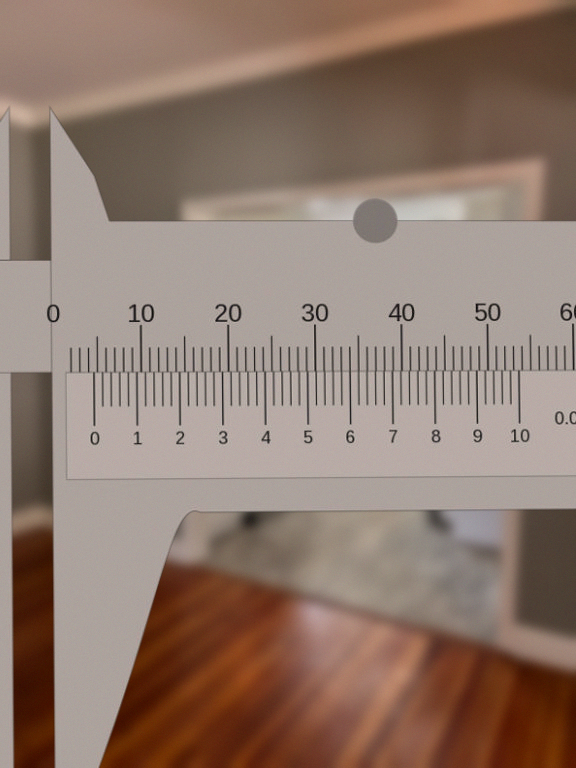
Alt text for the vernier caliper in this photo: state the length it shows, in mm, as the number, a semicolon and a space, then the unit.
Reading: 4.6; mm
